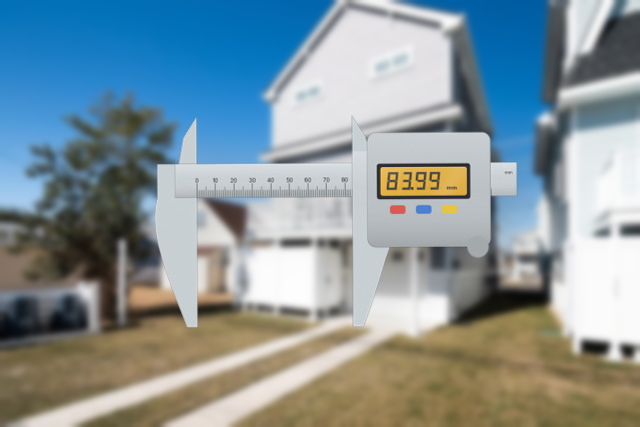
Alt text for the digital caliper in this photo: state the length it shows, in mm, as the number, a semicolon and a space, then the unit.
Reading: 83.99; mm
